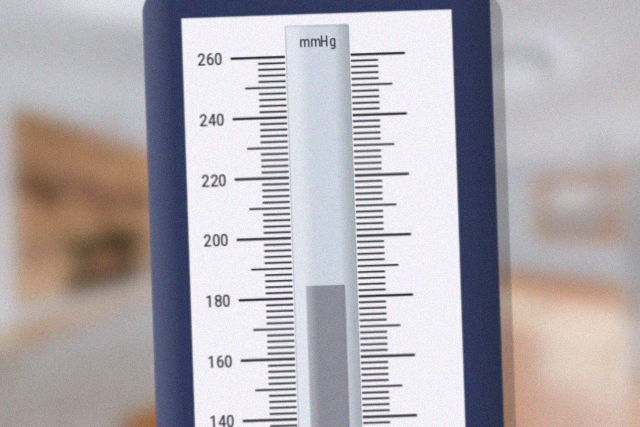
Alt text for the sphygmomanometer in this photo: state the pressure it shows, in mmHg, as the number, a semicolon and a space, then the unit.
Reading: 184; mmHg
